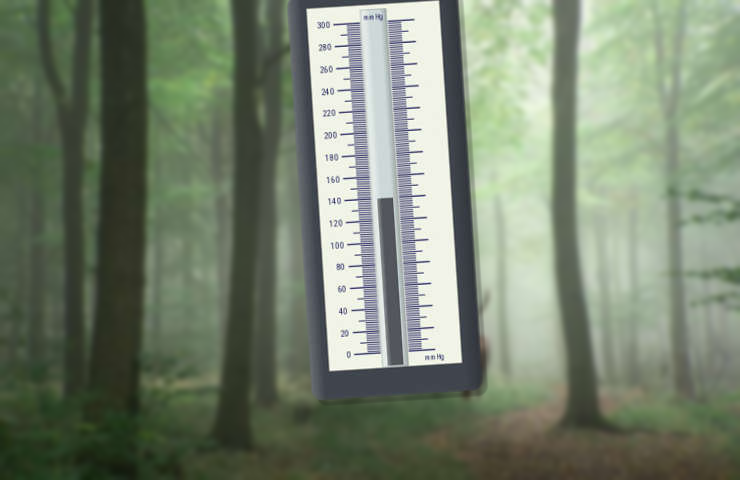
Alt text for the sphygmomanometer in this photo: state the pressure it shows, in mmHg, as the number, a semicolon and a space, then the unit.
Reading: 140; mmHg
